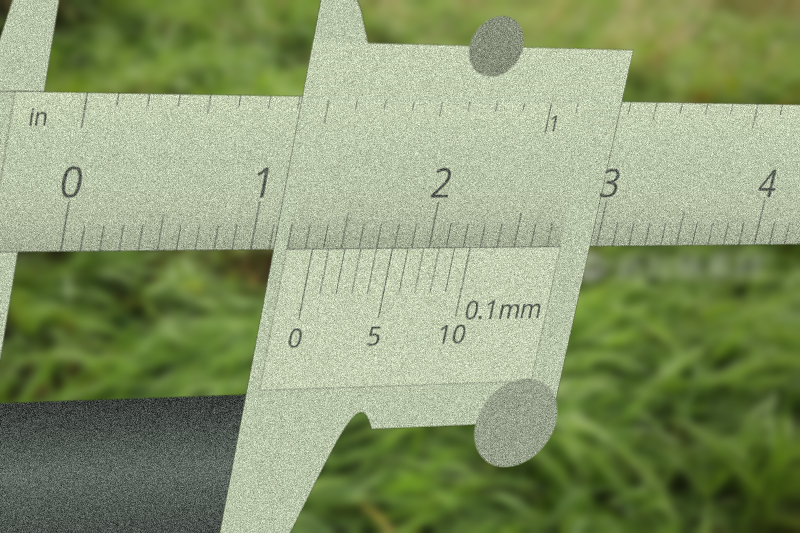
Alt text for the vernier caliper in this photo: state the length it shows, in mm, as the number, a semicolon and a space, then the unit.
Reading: 13.4; mm
